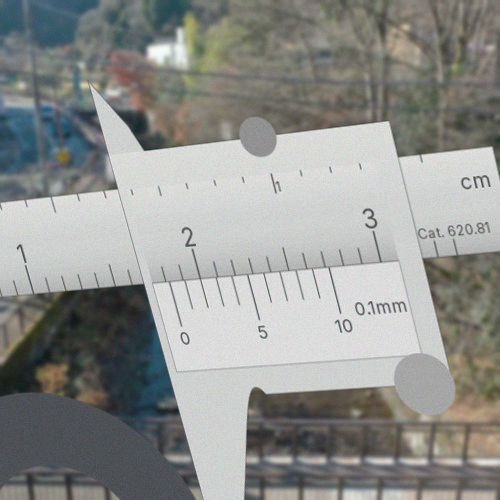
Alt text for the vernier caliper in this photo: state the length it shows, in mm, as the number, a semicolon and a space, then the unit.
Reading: 18.2; mm
